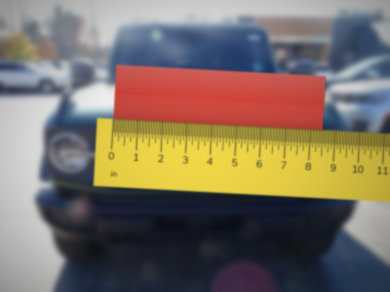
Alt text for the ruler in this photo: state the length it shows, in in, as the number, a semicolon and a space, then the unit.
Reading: 8.5; in
